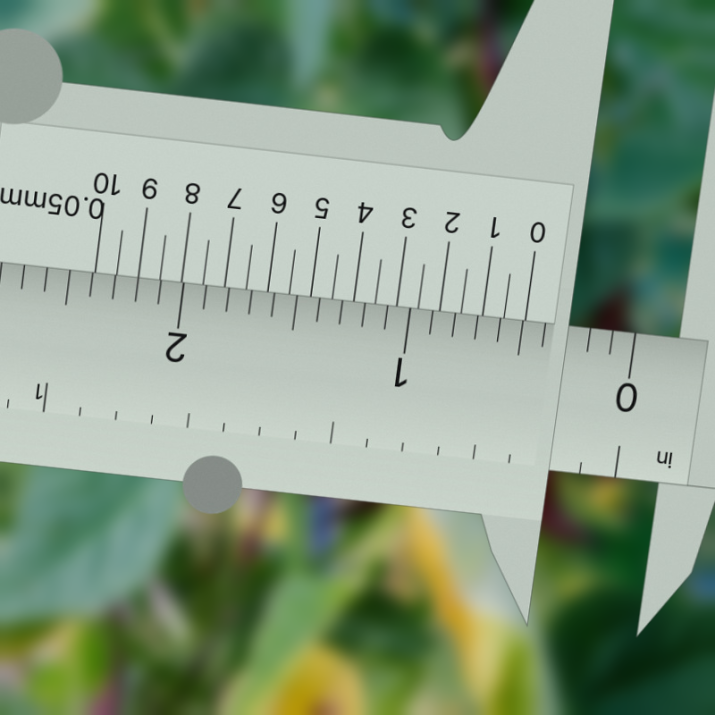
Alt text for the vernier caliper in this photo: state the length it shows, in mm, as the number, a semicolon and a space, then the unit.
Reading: 4.90; mm
